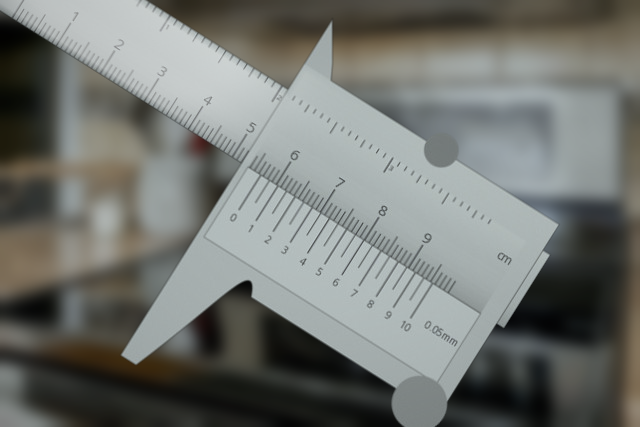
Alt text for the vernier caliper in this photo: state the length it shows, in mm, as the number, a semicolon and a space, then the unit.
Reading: 56.5; mm
